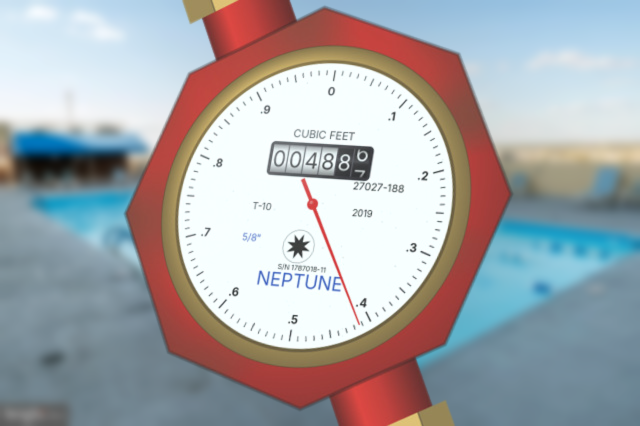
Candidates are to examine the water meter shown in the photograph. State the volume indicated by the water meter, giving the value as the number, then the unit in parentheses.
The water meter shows 4886.41 (ft³)
